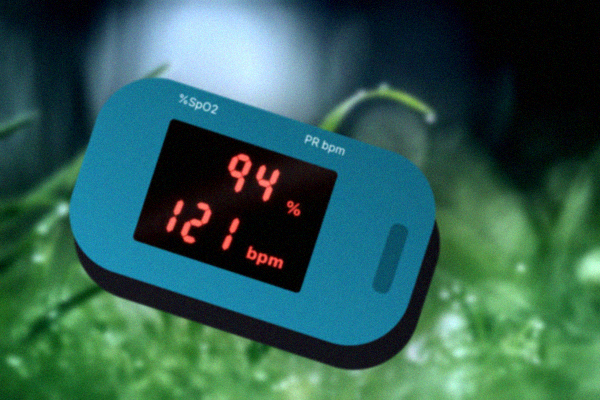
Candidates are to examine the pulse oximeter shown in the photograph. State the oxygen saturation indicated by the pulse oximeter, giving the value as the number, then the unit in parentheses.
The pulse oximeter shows 94 (%)
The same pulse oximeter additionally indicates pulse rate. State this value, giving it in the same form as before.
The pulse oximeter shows 121 (bpm)
